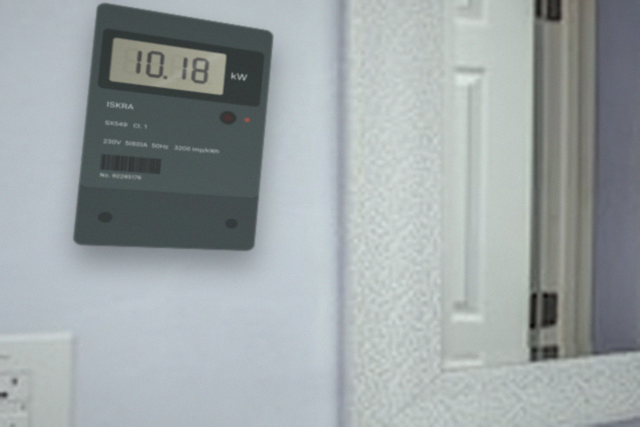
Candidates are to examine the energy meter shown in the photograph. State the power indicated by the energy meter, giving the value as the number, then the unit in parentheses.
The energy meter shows 10.18 (kW)
